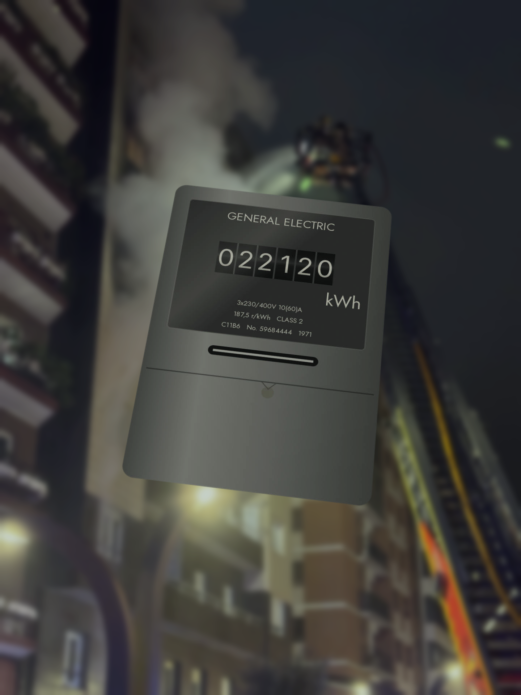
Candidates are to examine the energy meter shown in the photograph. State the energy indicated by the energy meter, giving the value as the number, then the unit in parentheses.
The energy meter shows 22120 (kWh)
